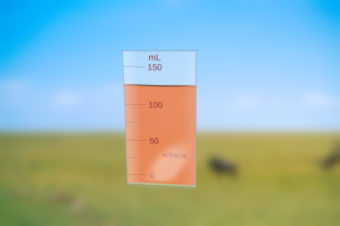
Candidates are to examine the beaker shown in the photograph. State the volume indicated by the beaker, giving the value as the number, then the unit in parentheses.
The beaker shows 125 (mL)
